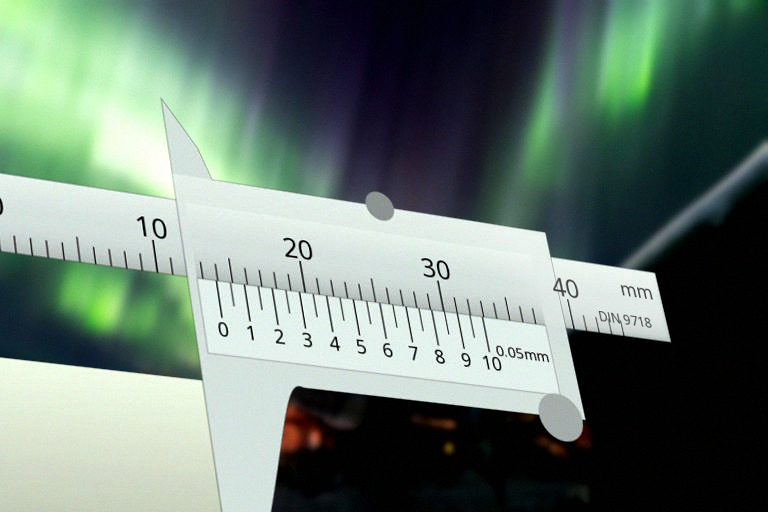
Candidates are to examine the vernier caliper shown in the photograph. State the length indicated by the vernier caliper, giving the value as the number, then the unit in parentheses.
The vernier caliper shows 13.9 (mm)
